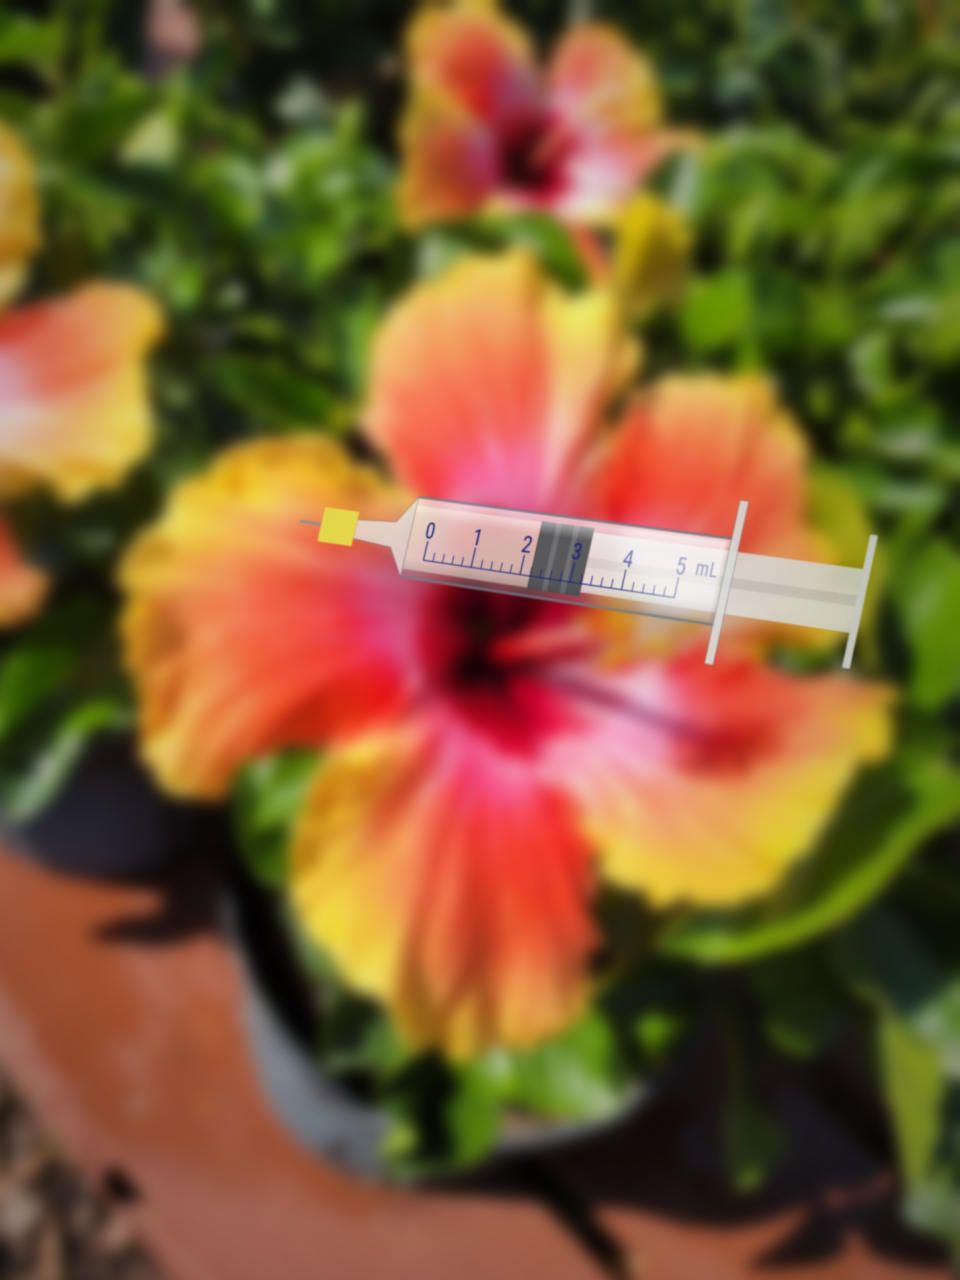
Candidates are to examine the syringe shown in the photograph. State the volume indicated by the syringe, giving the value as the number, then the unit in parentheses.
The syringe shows 2.2 (mL)
